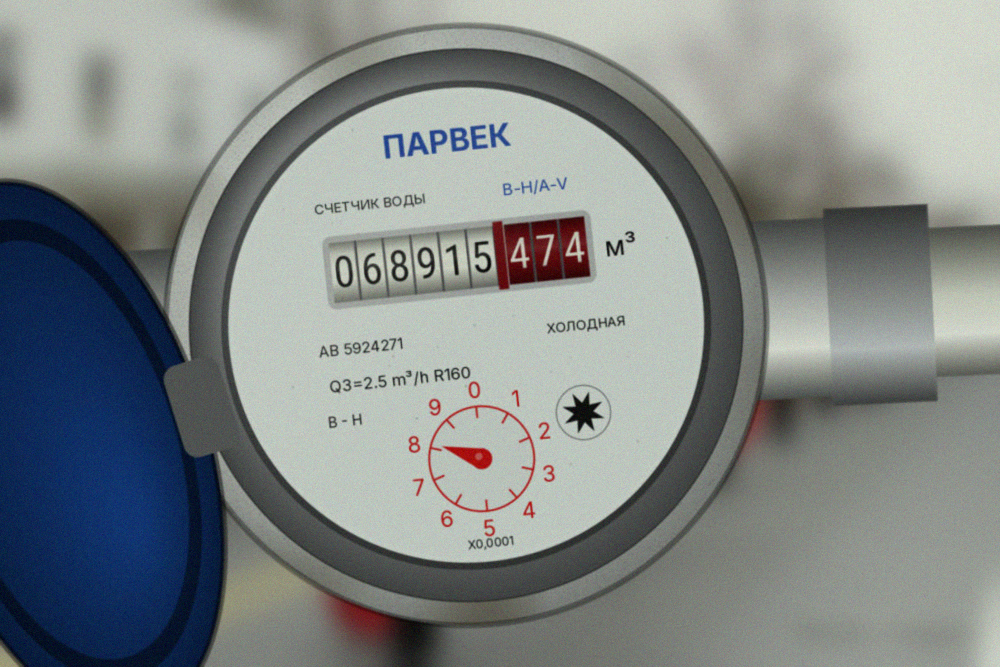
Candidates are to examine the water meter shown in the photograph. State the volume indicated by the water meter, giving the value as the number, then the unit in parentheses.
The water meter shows 68915.4748 (m³)
